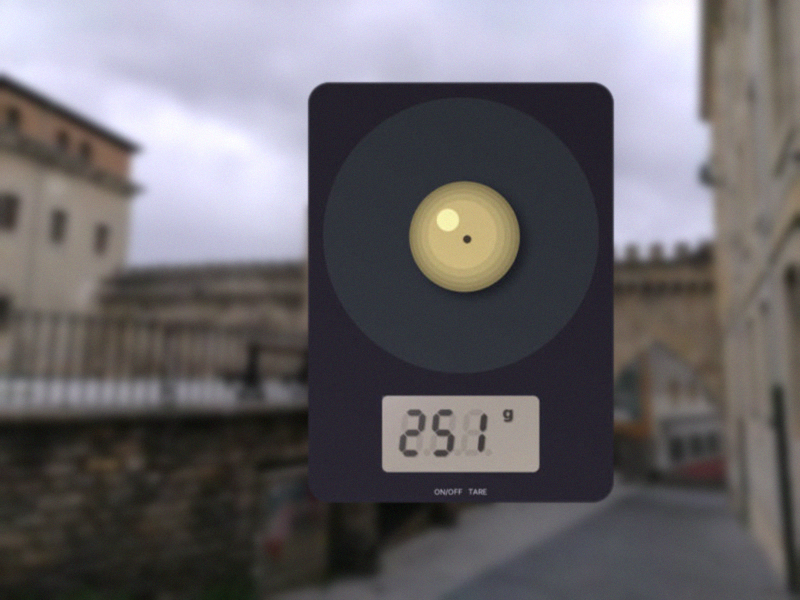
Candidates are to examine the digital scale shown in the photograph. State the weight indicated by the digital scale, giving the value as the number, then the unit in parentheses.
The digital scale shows 251 (g)
